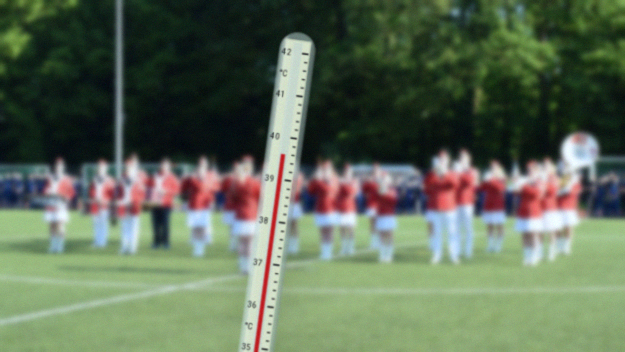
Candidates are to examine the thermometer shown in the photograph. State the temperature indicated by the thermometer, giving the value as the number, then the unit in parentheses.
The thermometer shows 39.6 (°C)
